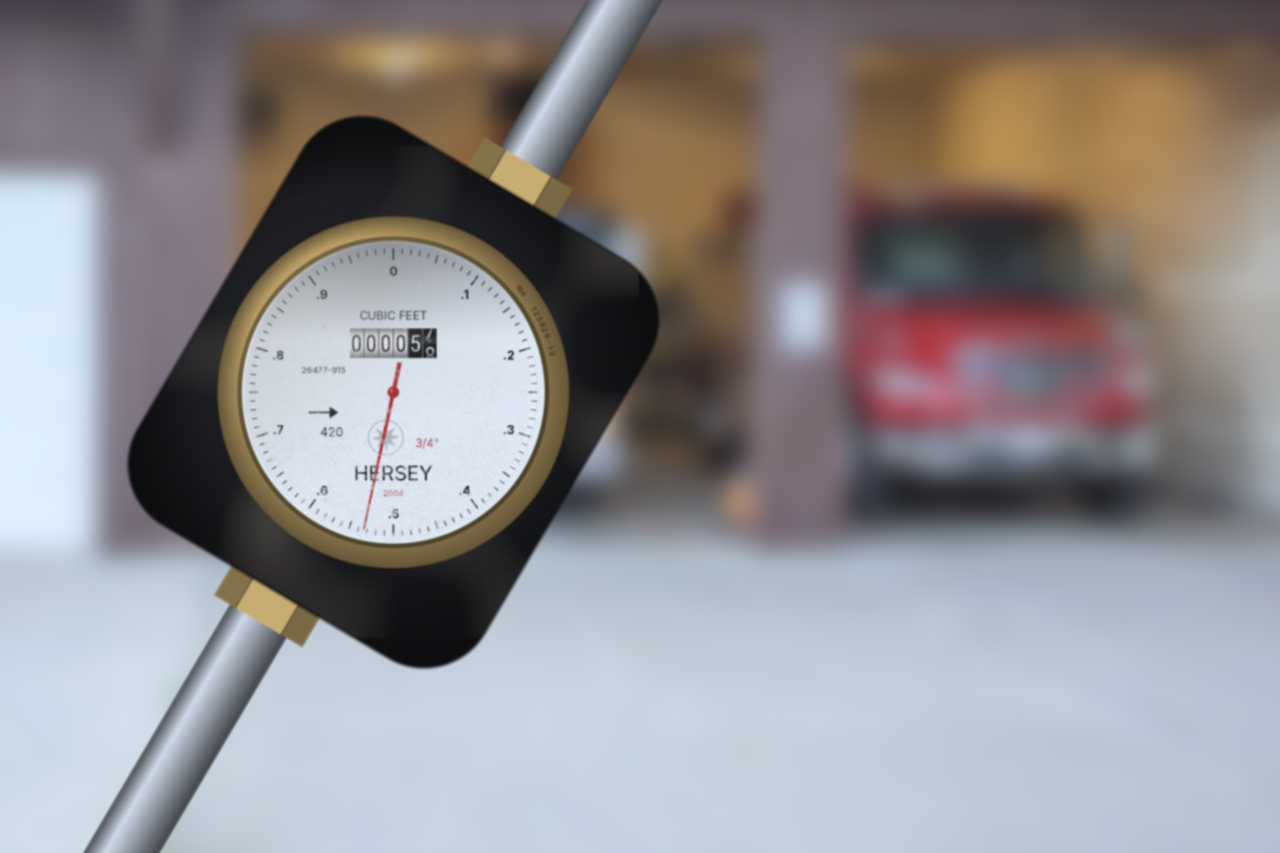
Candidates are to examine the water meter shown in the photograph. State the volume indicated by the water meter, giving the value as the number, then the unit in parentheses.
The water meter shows 57.53 (ft³)
